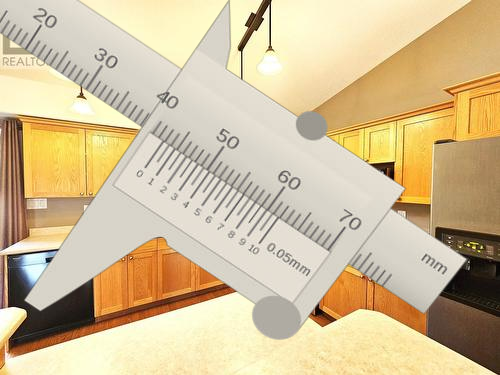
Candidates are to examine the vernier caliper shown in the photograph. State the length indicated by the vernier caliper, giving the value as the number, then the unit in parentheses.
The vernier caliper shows 42.8 (mm)
